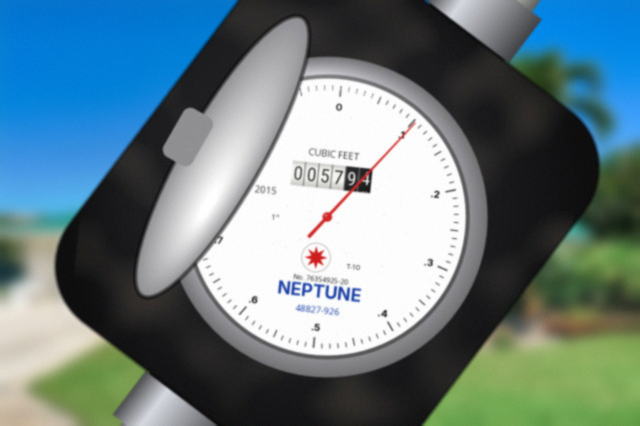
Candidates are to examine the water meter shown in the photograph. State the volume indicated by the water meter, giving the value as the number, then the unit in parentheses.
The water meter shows 5794.10 (ft³)
